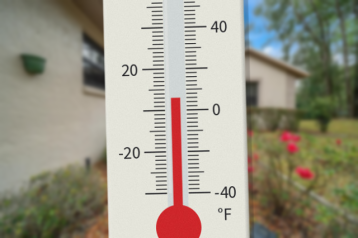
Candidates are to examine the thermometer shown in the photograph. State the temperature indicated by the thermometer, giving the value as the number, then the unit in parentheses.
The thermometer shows 6 (°F)
